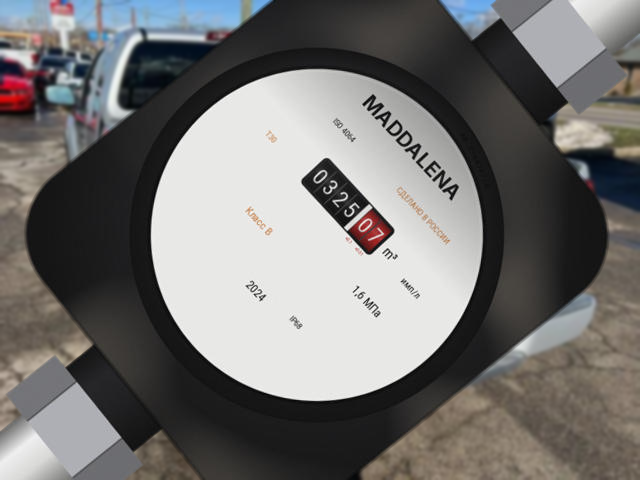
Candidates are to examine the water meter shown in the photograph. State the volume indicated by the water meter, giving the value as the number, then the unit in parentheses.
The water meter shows 325.07 (m³)
